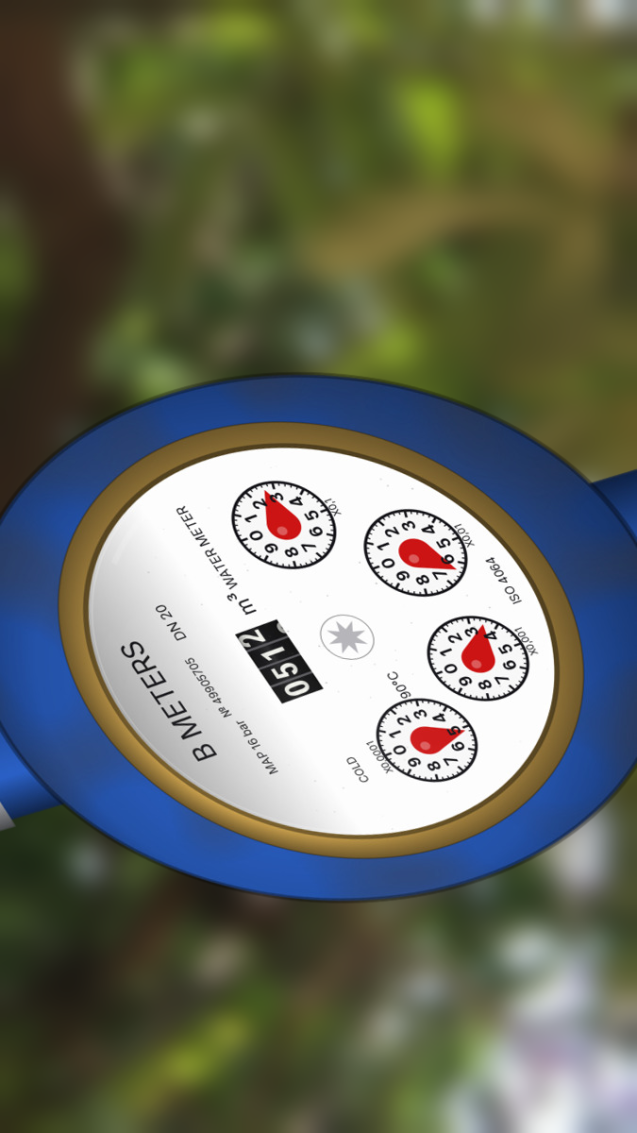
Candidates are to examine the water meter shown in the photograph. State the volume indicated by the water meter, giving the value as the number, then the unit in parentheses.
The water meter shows 512.2635 (m³)
